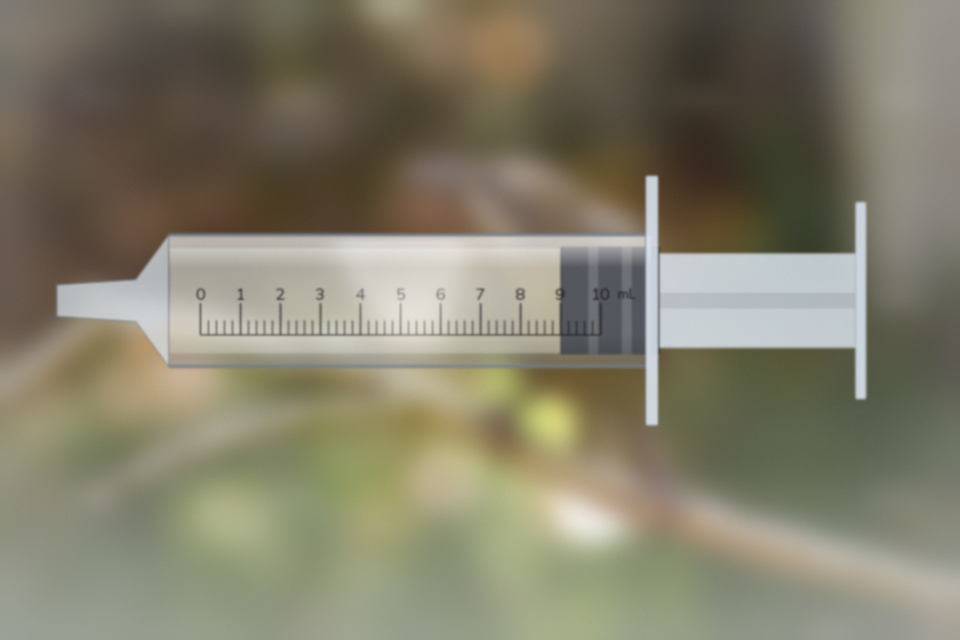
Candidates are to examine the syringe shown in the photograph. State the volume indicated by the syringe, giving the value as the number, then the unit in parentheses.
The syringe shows 9 (mL)
